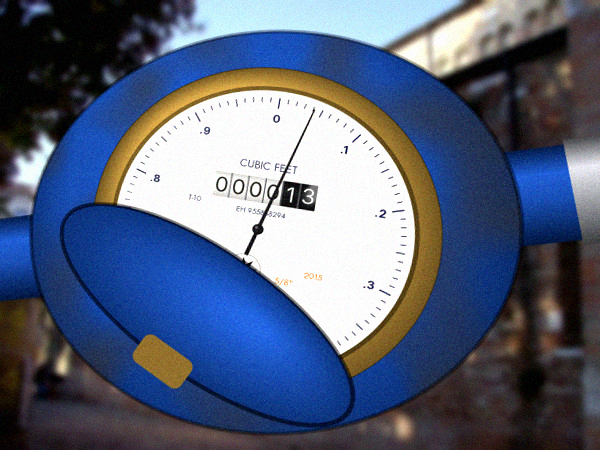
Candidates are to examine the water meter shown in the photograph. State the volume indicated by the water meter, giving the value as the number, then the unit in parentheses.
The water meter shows 13.04 (ft³)
